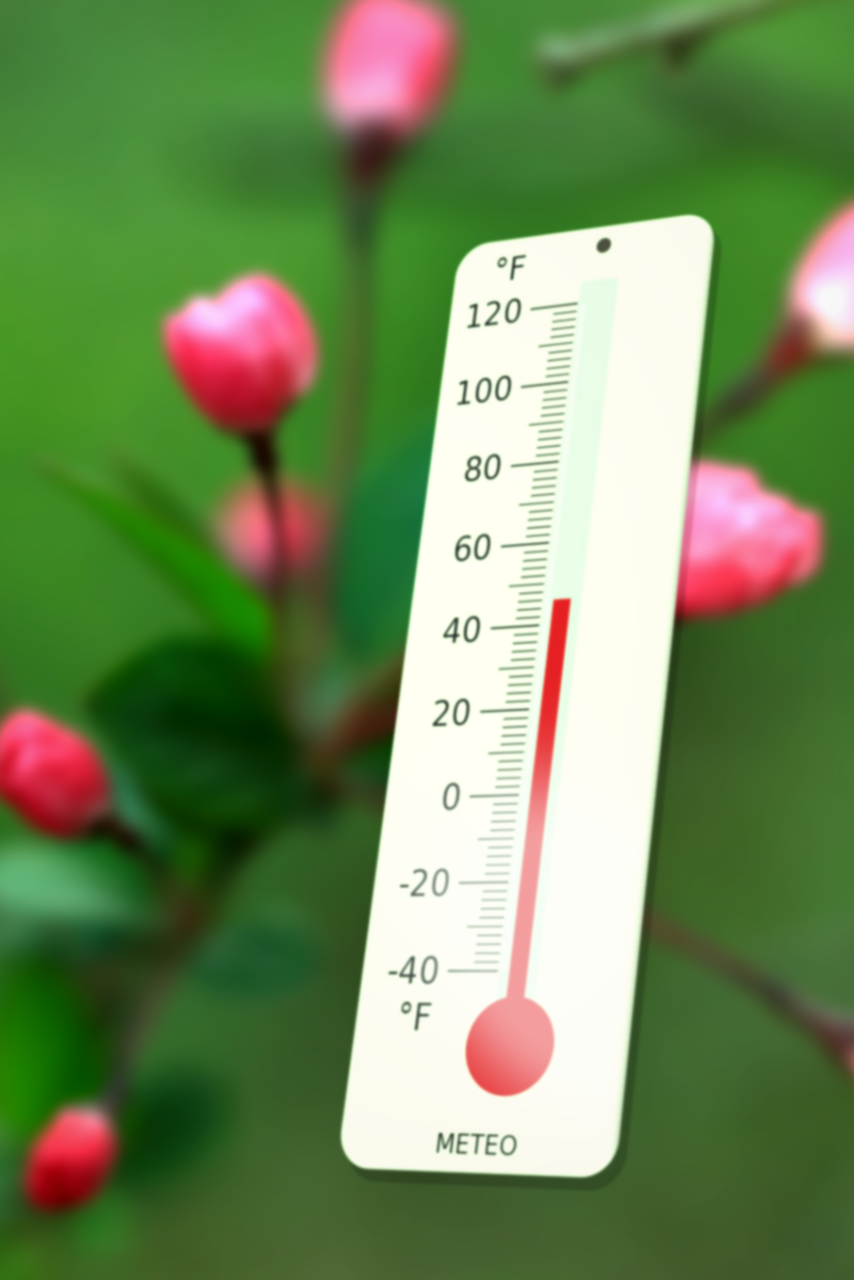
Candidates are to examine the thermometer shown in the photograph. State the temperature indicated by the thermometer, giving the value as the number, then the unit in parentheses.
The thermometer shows 46 (°F)
